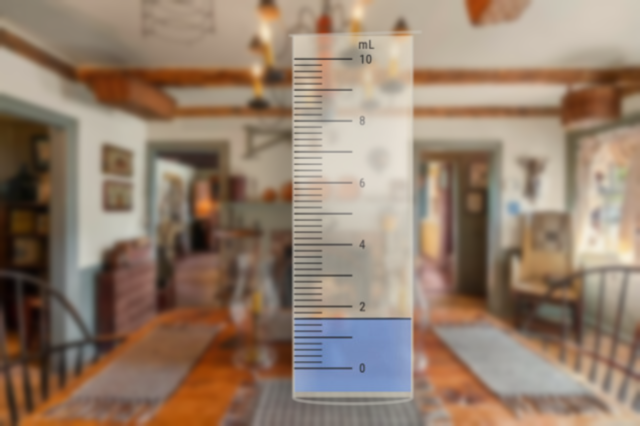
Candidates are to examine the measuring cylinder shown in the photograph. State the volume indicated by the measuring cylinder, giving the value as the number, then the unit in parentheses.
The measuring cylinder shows 1.6 (mL)
